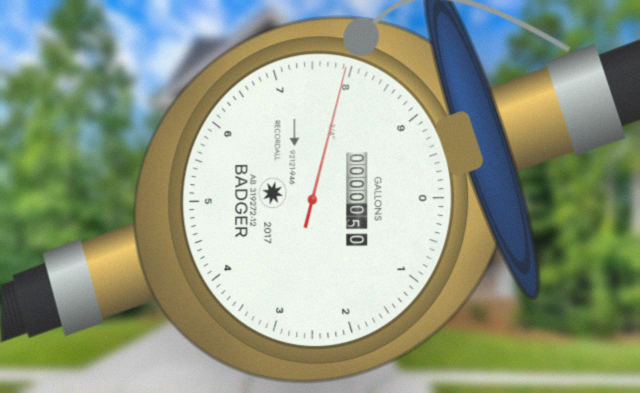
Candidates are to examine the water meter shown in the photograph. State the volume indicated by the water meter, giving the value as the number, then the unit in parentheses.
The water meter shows 47.9 (gal)
